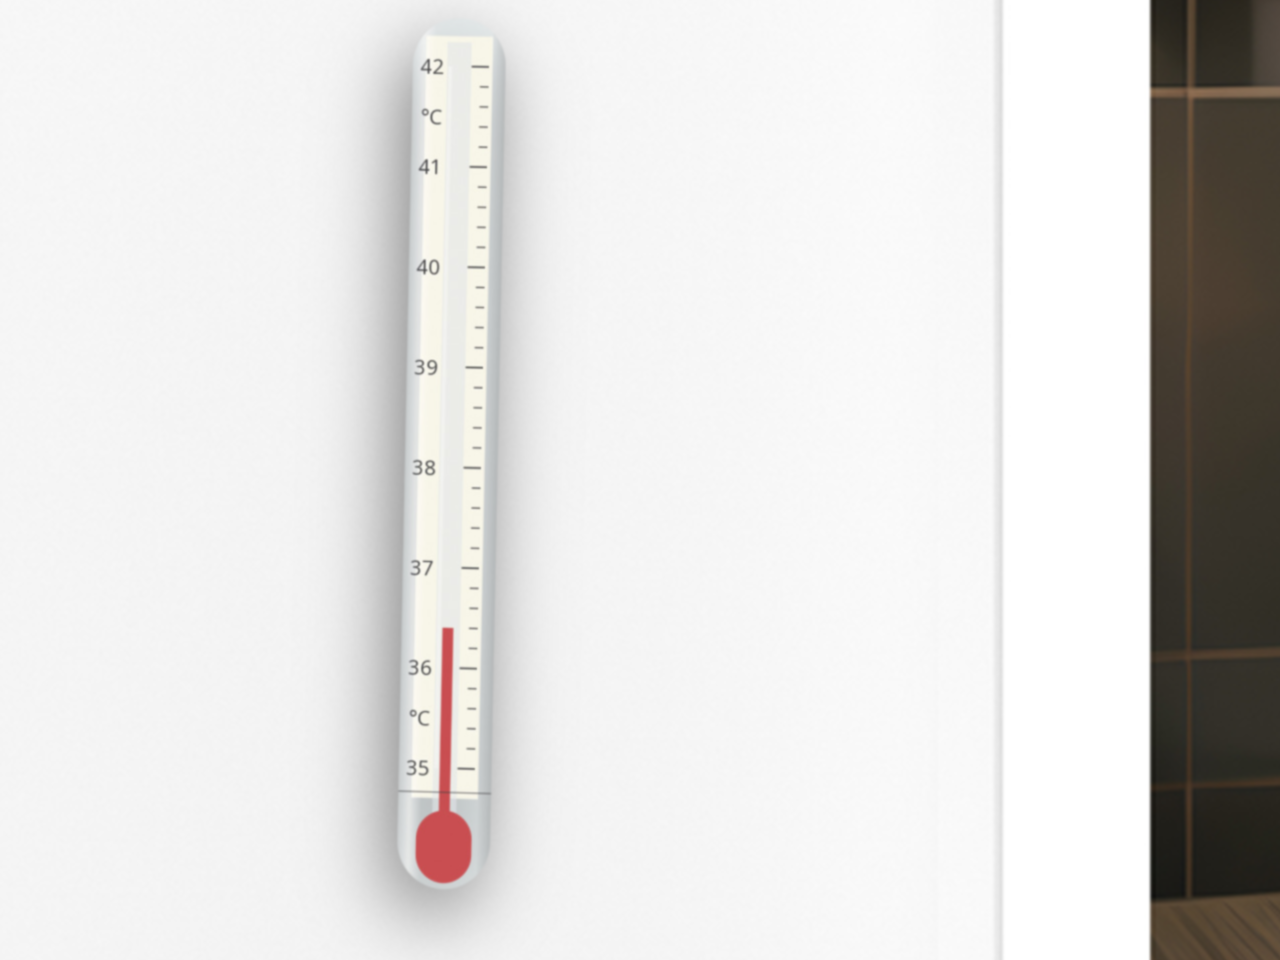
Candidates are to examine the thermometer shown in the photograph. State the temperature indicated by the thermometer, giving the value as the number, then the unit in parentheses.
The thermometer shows 36.4 (°C)
